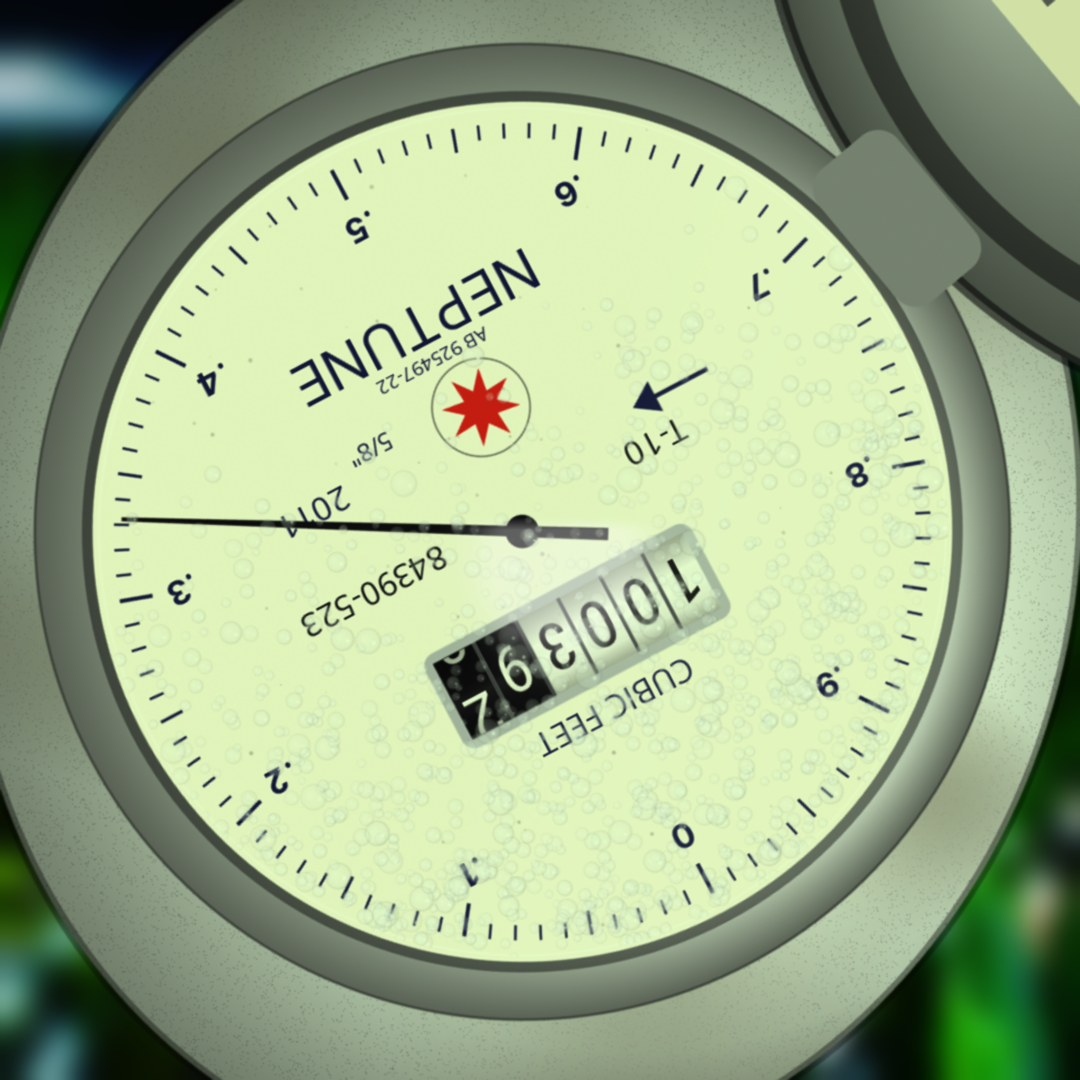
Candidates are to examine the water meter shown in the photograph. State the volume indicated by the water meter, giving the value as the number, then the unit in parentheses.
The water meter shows 100392.33 (ft³)
